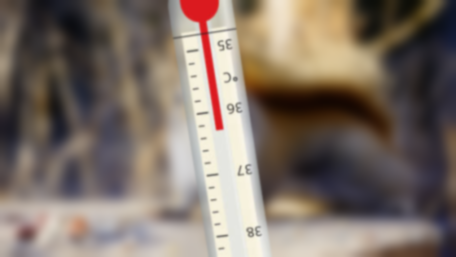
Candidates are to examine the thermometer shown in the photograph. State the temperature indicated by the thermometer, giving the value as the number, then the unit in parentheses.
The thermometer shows 36.3 (°C)
